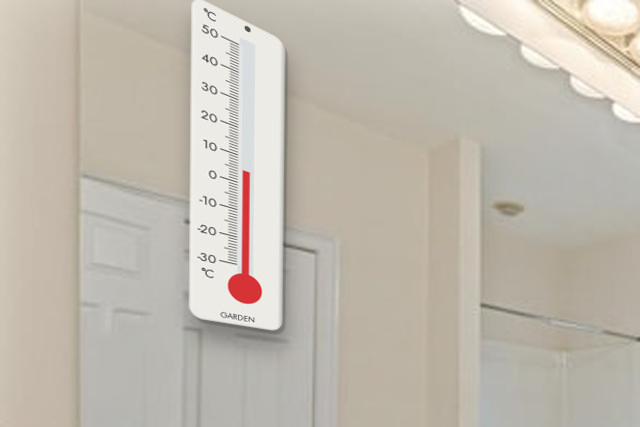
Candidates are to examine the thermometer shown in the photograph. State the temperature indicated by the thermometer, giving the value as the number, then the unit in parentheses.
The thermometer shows 5 (°C)
